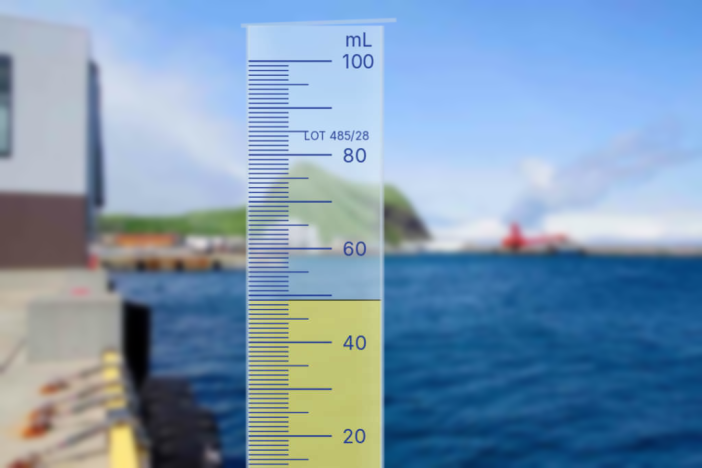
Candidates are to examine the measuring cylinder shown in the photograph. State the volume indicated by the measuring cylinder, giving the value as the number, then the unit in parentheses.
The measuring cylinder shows 49 (mL)
